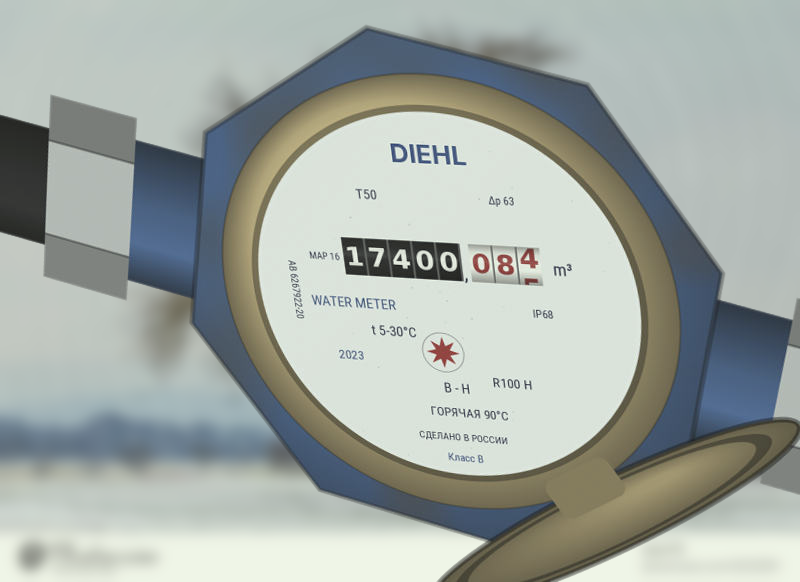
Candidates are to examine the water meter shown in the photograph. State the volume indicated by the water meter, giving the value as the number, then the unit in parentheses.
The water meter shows 17400.084 (m³)
